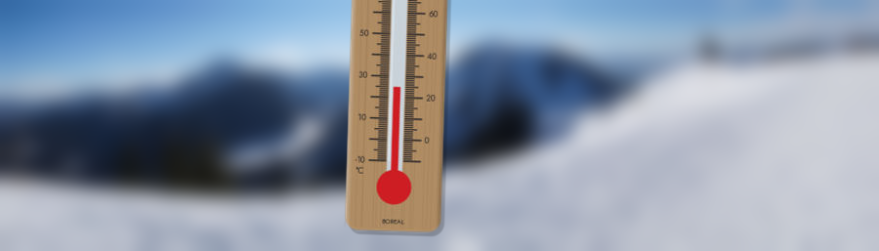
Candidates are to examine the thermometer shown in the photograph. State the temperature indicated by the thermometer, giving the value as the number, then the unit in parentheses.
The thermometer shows 25 (°C)
